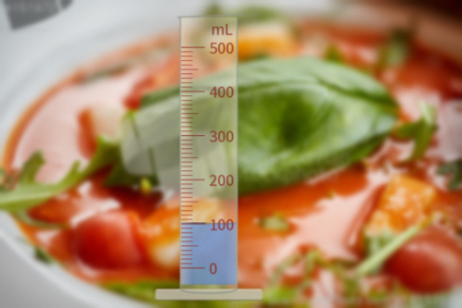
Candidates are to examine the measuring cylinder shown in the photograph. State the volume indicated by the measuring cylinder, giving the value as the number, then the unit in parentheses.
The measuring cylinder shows 100 (mL)
